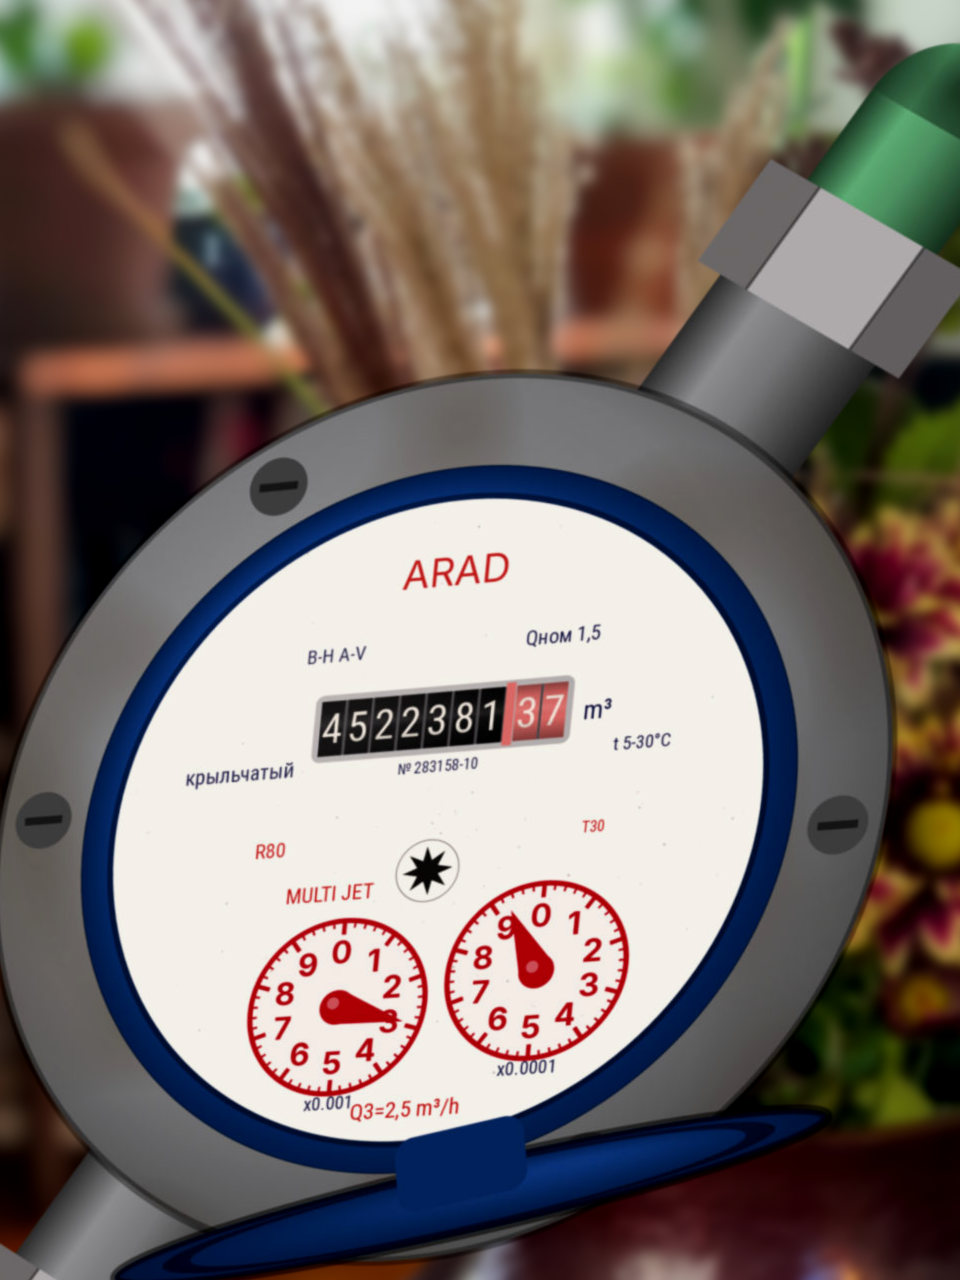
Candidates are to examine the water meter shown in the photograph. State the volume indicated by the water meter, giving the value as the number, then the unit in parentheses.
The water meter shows 4522381.3729 (m³)
